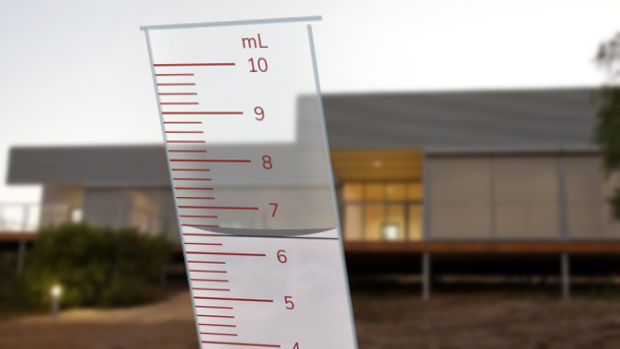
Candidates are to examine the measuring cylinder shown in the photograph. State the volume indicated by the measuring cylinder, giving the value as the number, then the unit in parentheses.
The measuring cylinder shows 6.4 (mL)
